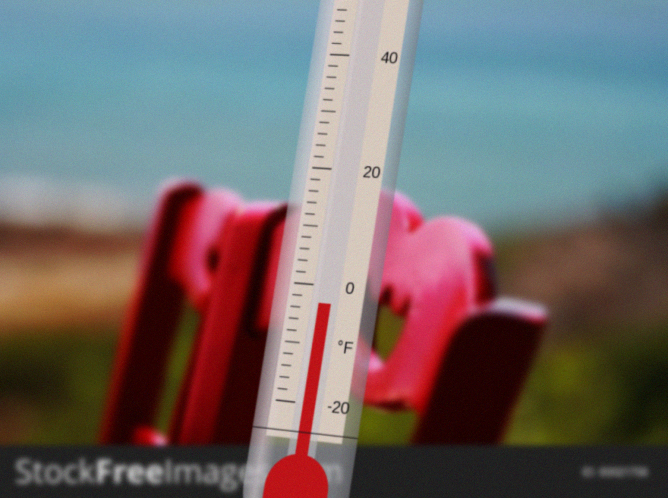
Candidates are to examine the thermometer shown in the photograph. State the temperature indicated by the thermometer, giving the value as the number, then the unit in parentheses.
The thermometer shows -3 (°F)
